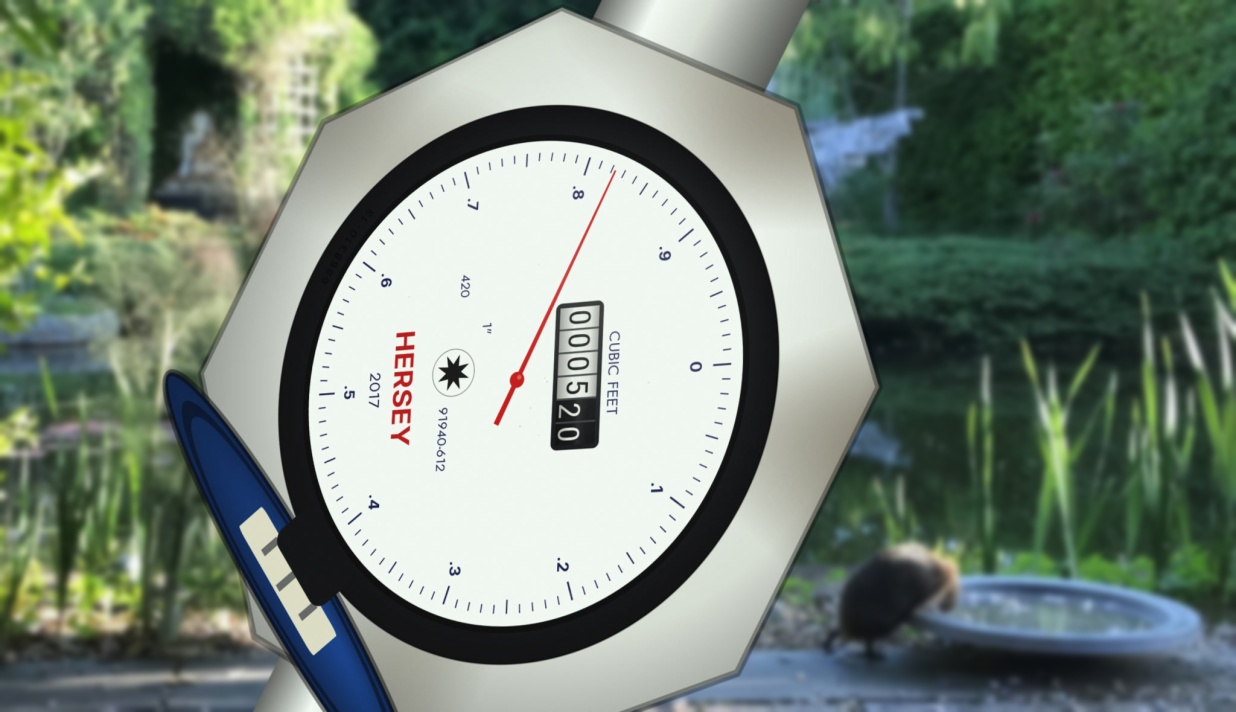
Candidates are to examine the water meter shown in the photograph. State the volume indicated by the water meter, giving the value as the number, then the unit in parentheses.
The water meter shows 519.82 (ft³)
